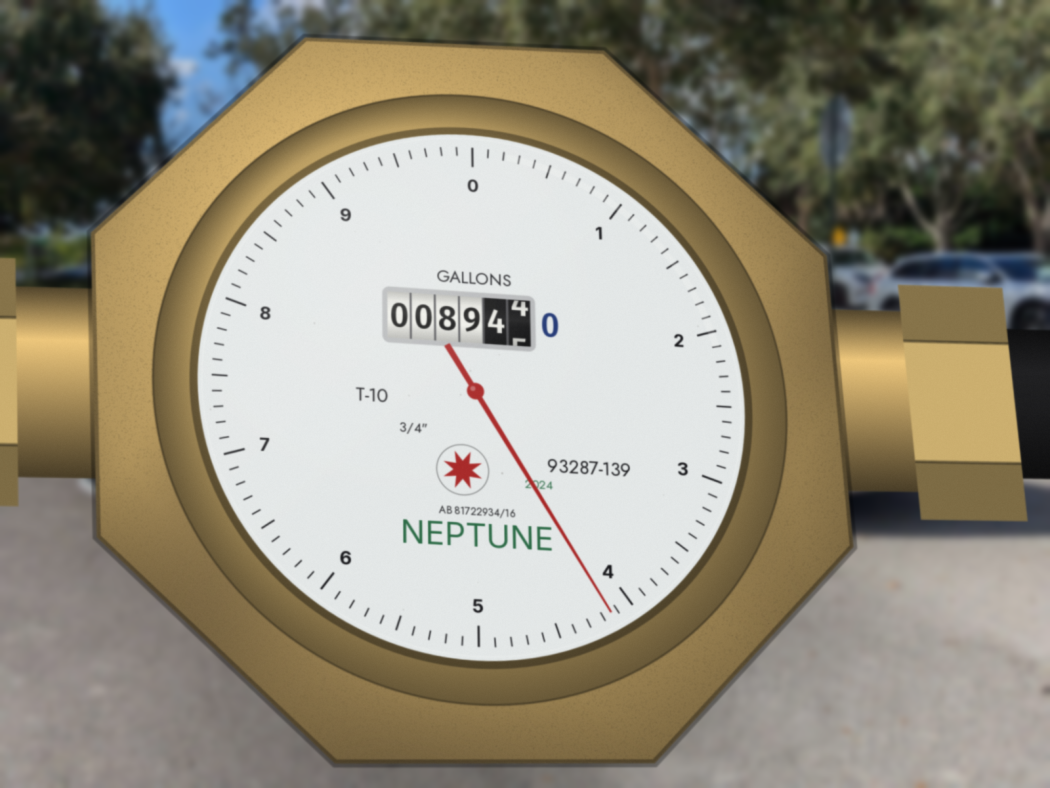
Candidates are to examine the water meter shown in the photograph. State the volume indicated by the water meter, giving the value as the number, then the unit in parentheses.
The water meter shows 89444.1 (gal)
